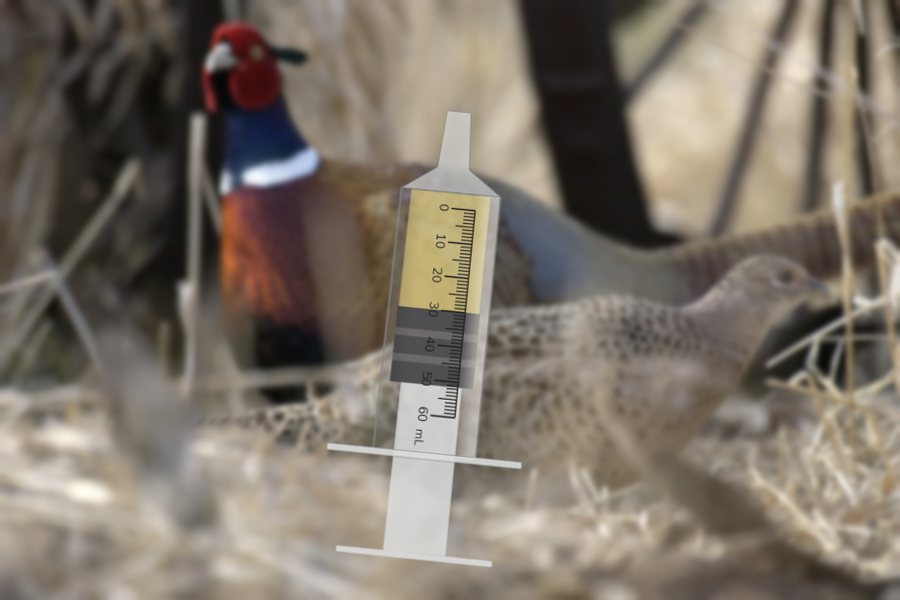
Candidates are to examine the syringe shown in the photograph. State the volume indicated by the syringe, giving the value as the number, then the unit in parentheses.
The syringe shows 30 (mL)
